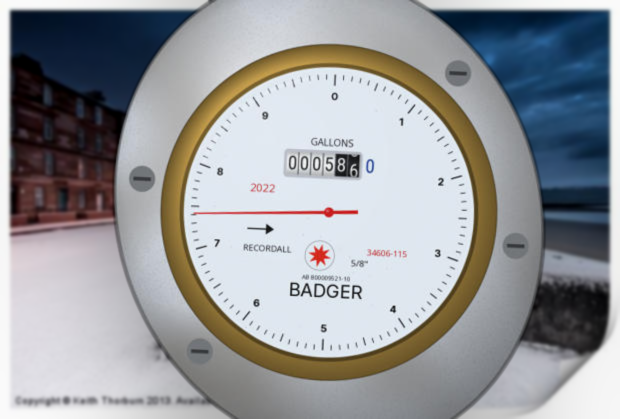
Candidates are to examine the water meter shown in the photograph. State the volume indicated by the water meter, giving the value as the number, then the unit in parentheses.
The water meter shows 5857.4 (gal)
